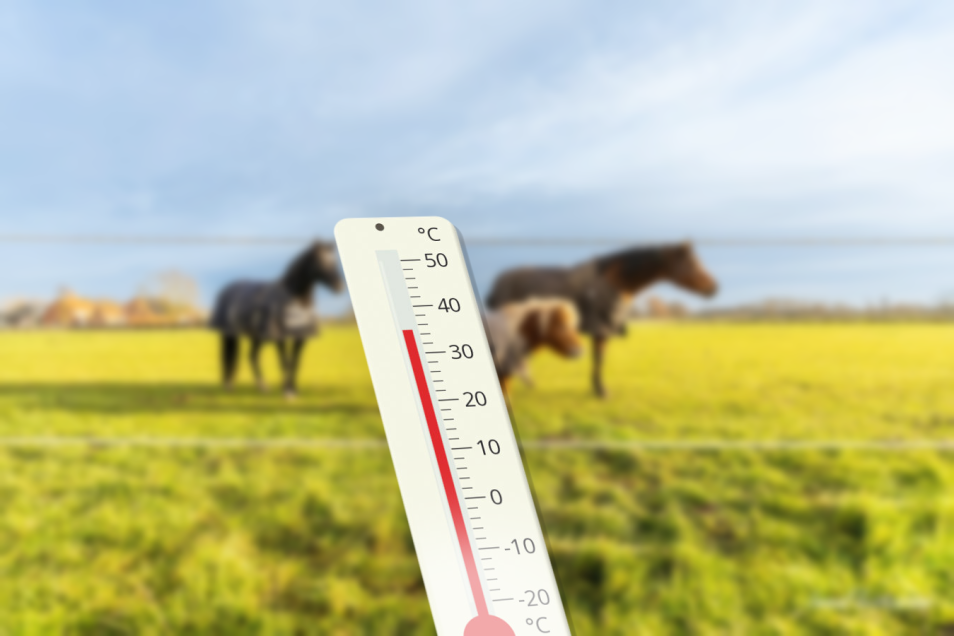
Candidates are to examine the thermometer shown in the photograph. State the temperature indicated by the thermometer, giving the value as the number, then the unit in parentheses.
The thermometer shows 35 (°C)
